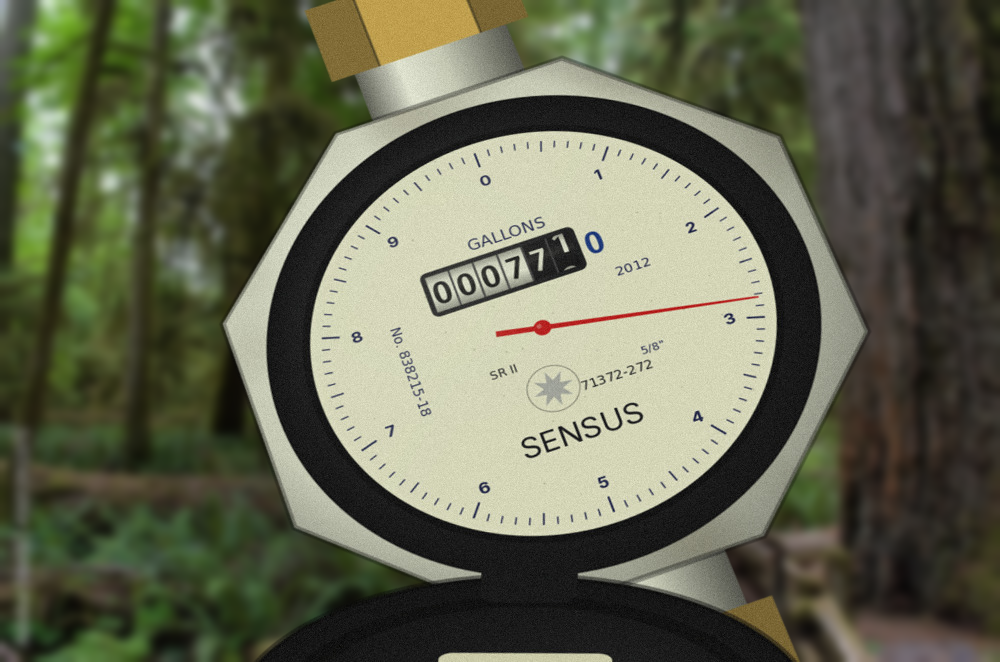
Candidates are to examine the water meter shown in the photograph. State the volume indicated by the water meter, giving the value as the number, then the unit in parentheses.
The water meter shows 7712.8 (gal)
